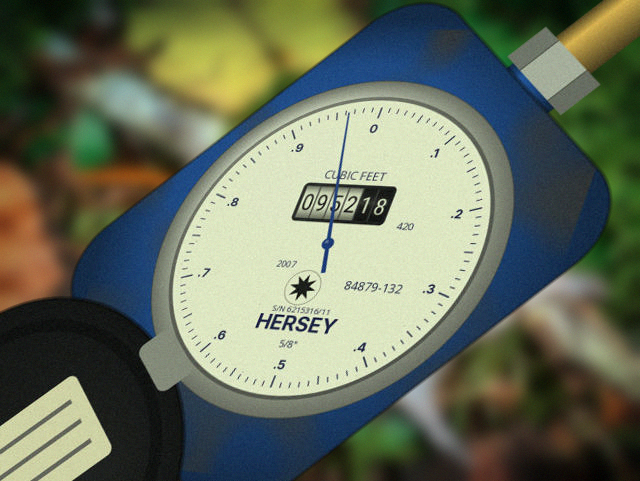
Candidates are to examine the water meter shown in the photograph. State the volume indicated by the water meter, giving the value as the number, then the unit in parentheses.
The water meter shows 95217.96 (ft³)
